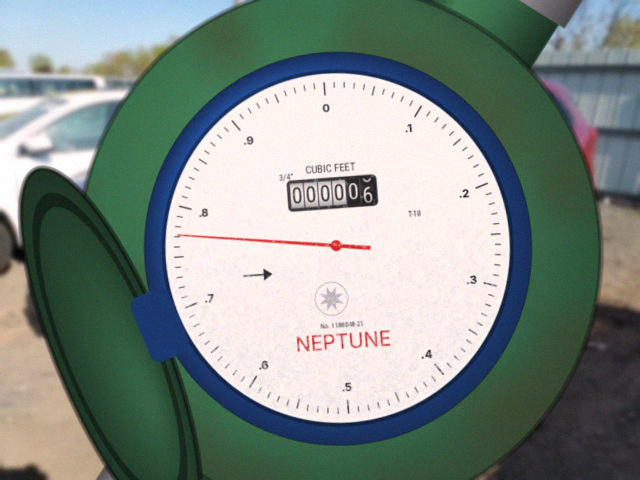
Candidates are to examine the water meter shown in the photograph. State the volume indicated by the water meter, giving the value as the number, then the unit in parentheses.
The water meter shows 5.77 (ft³)
